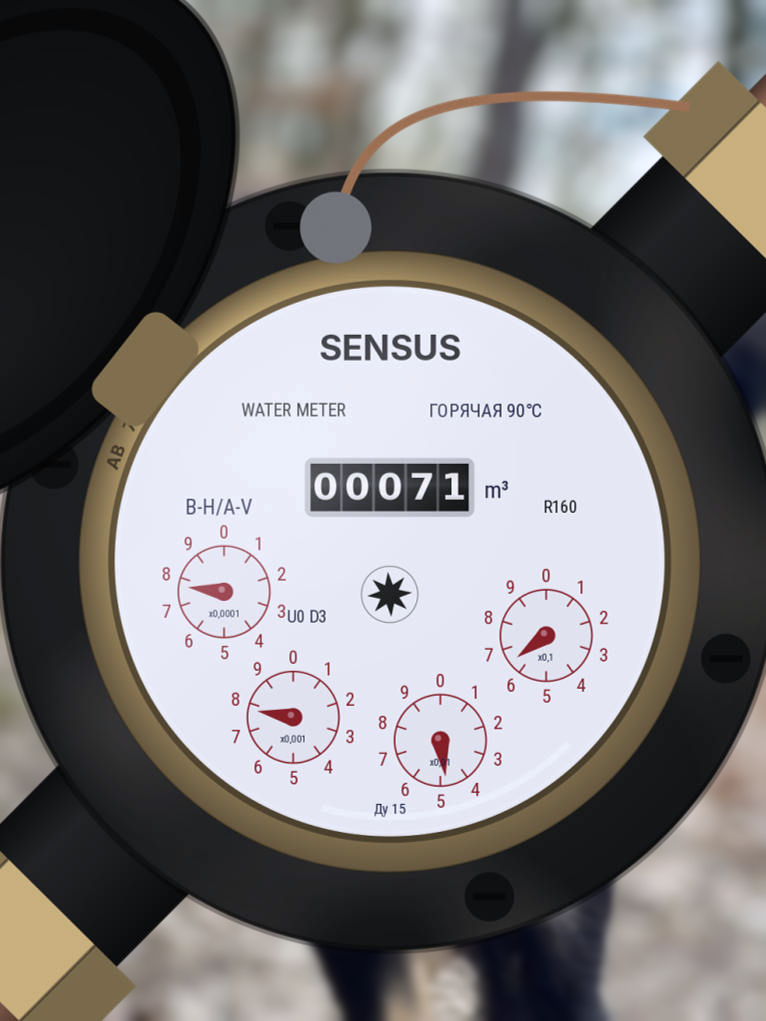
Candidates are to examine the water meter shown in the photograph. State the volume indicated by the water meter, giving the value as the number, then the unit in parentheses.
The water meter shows 71.6477 (m³)
